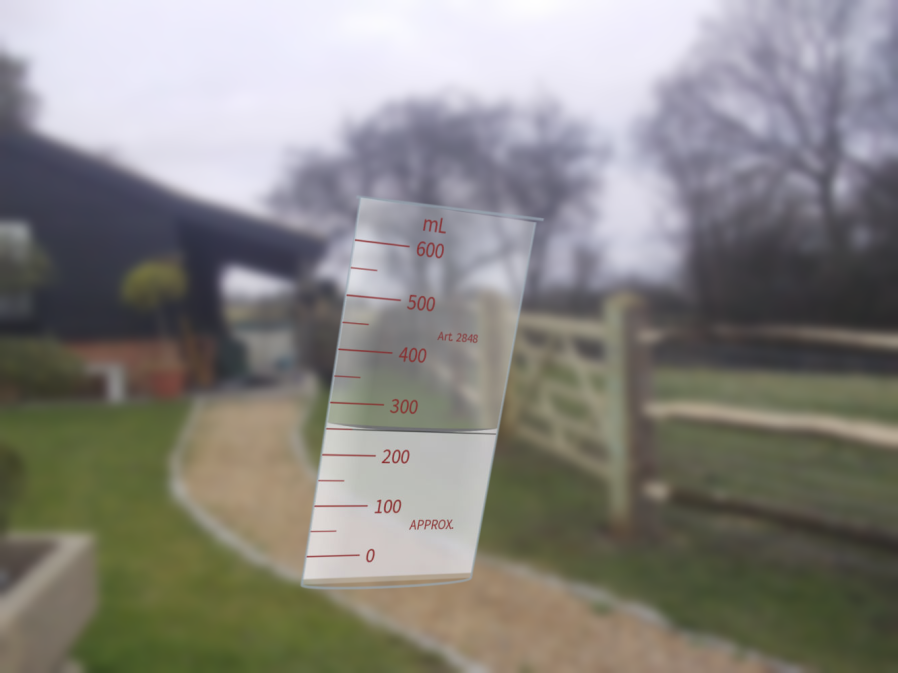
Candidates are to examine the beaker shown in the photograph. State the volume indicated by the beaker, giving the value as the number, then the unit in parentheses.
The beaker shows 250 (mL)
